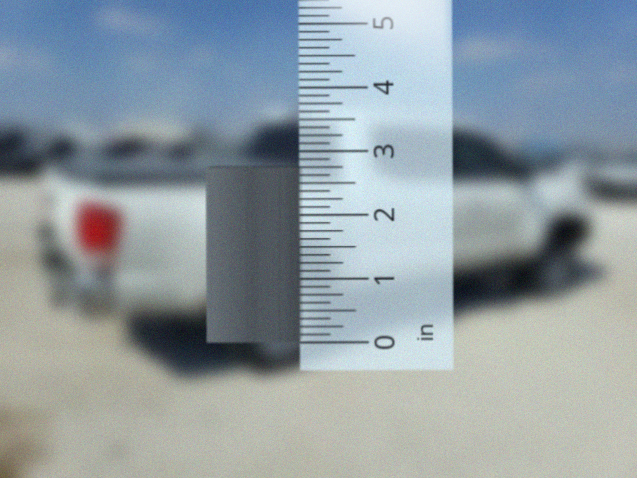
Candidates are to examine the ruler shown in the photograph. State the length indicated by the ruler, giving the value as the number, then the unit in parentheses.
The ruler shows 2.75 (in)
